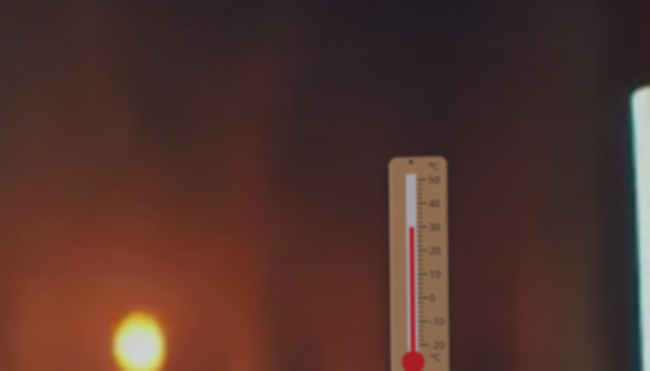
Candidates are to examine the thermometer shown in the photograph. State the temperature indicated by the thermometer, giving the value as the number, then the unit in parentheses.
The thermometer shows 30 (°C)
